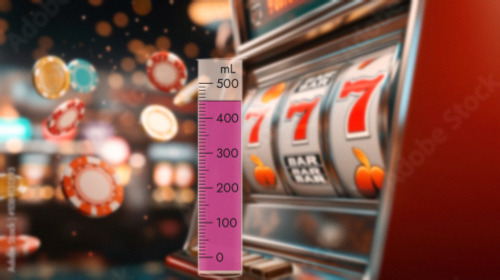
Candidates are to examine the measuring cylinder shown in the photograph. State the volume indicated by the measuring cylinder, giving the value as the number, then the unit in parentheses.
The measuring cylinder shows 450 (mL)
